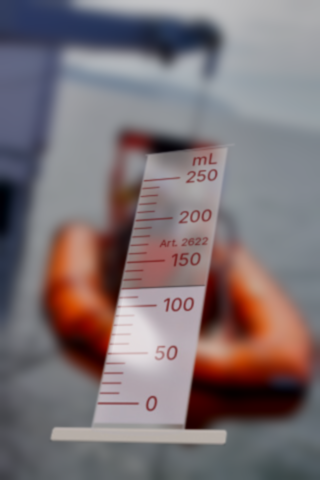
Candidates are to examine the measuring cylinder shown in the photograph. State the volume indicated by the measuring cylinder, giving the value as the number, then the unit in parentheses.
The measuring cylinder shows 120 (mL)
